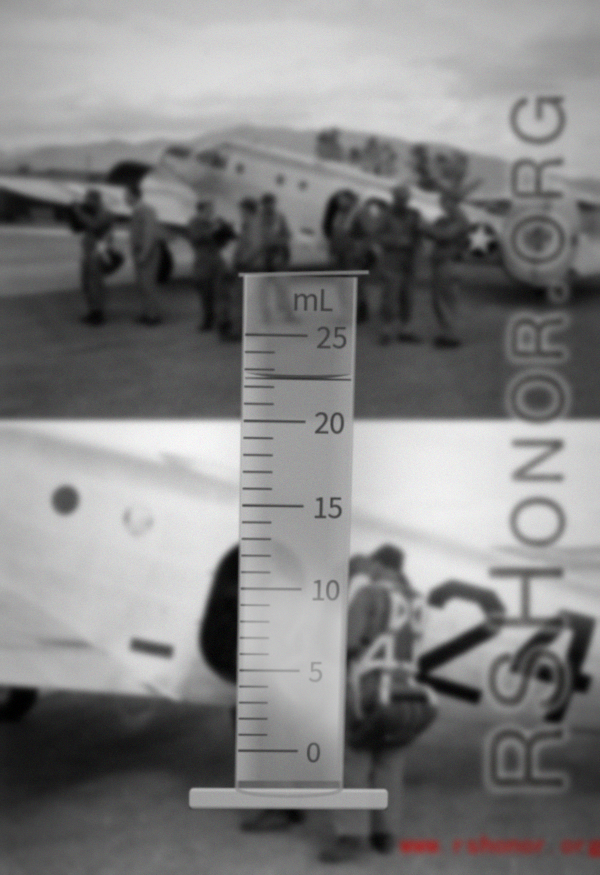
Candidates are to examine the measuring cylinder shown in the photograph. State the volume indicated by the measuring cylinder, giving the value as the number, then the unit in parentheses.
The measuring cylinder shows 22.5 (mL)
